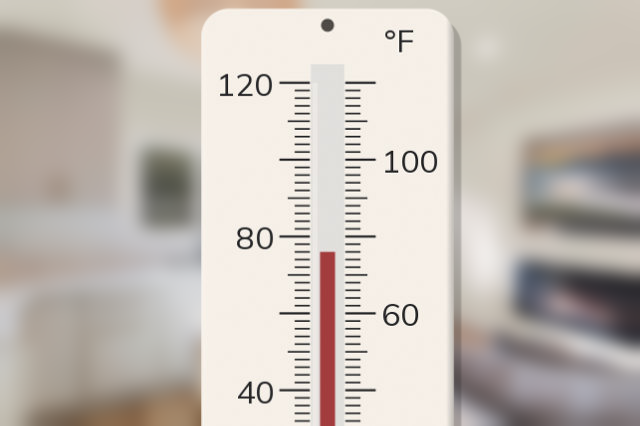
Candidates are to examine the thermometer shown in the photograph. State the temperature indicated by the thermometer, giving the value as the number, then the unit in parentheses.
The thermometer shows 76 (°F)
